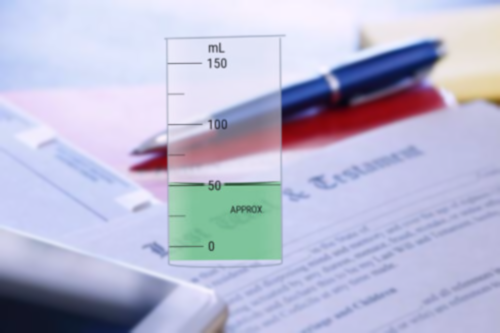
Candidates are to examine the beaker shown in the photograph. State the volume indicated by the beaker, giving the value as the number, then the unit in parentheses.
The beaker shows 50 (mL)
